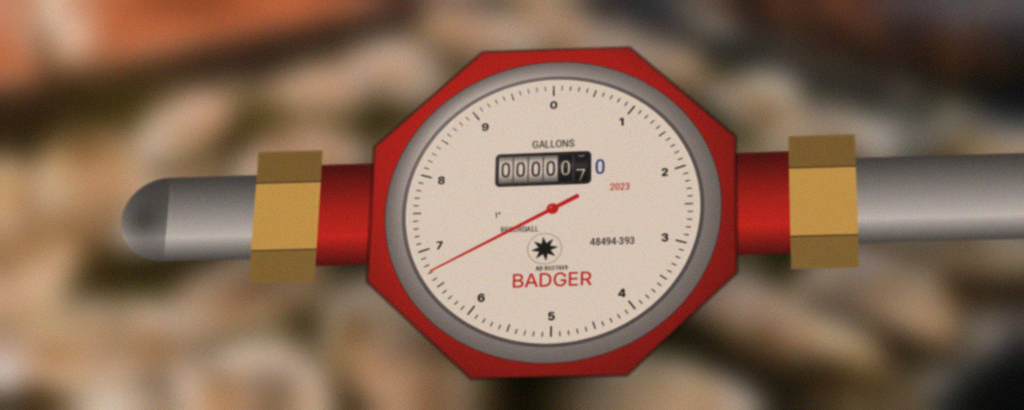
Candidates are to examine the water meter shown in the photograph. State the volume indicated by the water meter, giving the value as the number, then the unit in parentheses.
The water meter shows 66.7 (gal)
